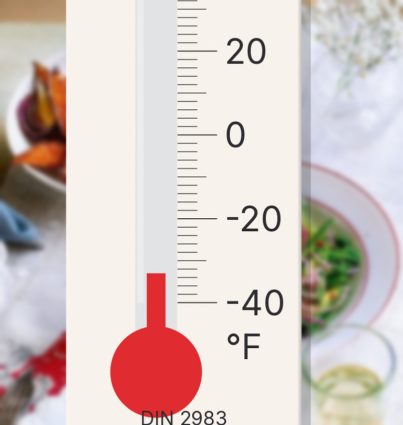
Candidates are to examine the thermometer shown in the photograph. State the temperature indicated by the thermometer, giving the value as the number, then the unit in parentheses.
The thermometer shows -33 (°F)
